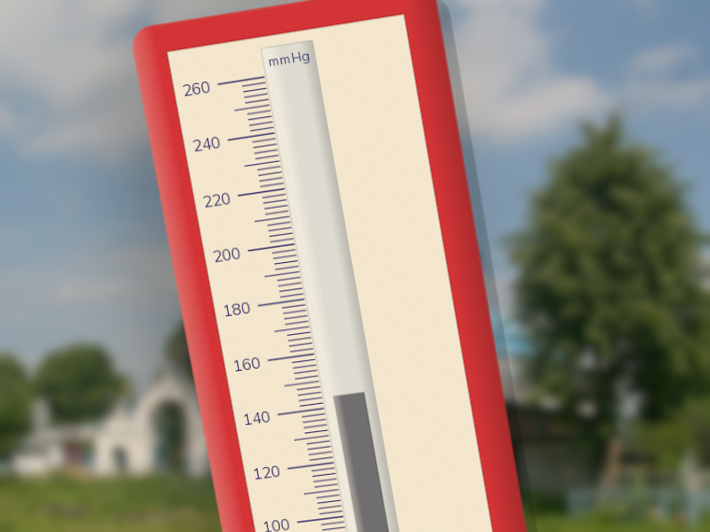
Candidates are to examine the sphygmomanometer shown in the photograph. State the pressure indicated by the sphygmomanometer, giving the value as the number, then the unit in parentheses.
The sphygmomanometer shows 144 (mmHg)
